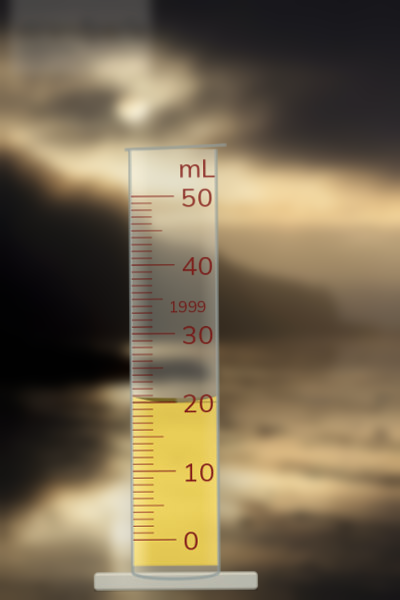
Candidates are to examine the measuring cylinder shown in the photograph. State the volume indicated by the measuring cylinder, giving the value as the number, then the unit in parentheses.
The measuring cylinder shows 20 (mL)
